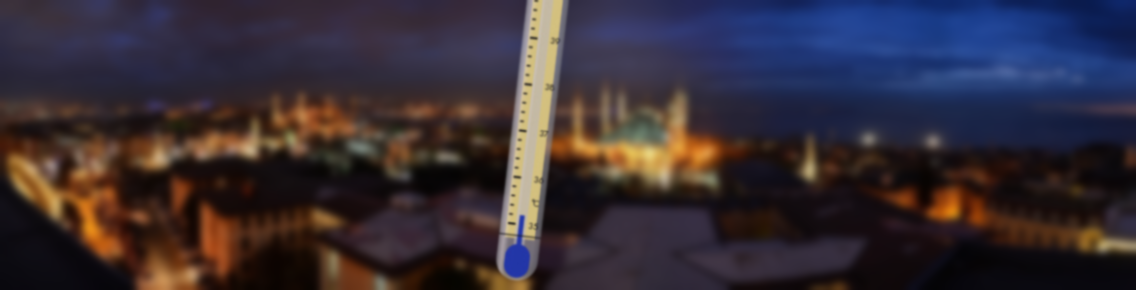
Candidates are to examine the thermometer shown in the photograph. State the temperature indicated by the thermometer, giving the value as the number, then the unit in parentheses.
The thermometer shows 35.2 (°C)
